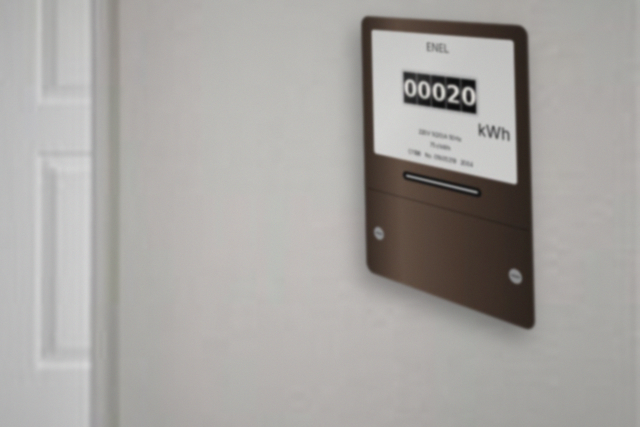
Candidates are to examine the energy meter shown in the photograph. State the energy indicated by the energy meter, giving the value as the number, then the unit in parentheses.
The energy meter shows 20 (kWh)
